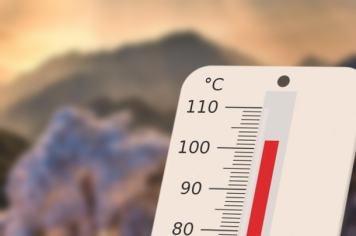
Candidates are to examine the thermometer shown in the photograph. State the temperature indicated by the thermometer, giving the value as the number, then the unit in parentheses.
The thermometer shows 102 (°C)
